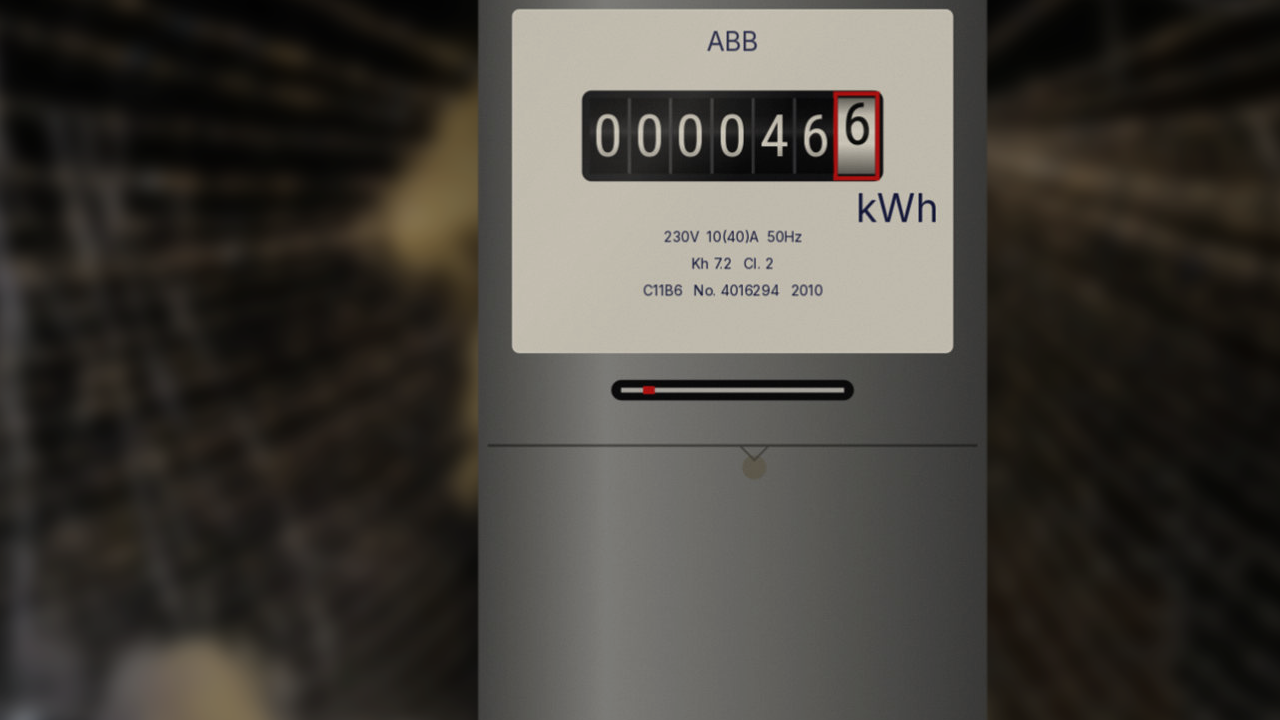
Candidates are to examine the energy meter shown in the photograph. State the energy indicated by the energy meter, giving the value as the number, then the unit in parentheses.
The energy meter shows 46.6 (kWh)
